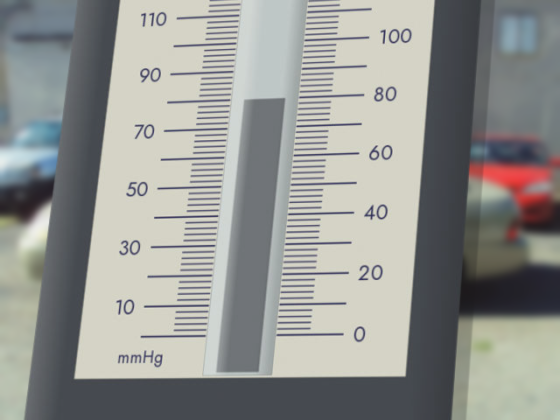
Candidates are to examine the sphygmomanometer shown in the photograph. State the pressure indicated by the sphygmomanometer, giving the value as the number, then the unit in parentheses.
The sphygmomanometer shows 80 (mmHg)
